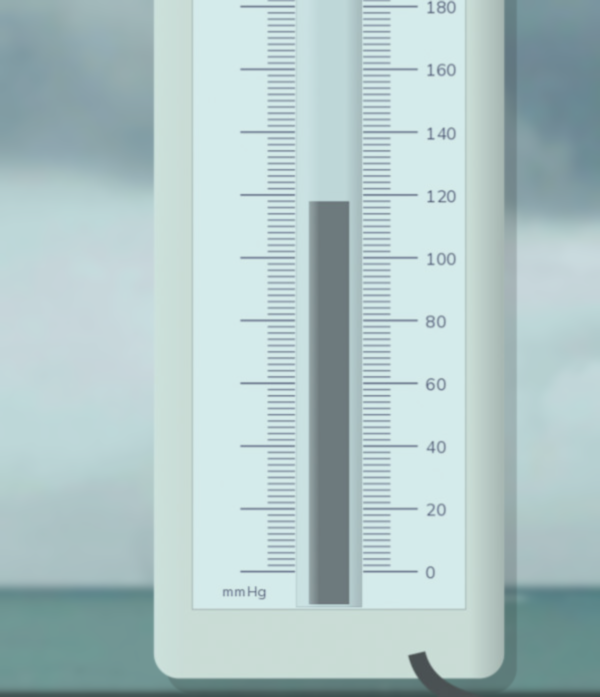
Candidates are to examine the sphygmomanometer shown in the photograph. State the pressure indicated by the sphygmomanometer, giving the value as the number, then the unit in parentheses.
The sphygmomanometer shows 118 (mmHg)
